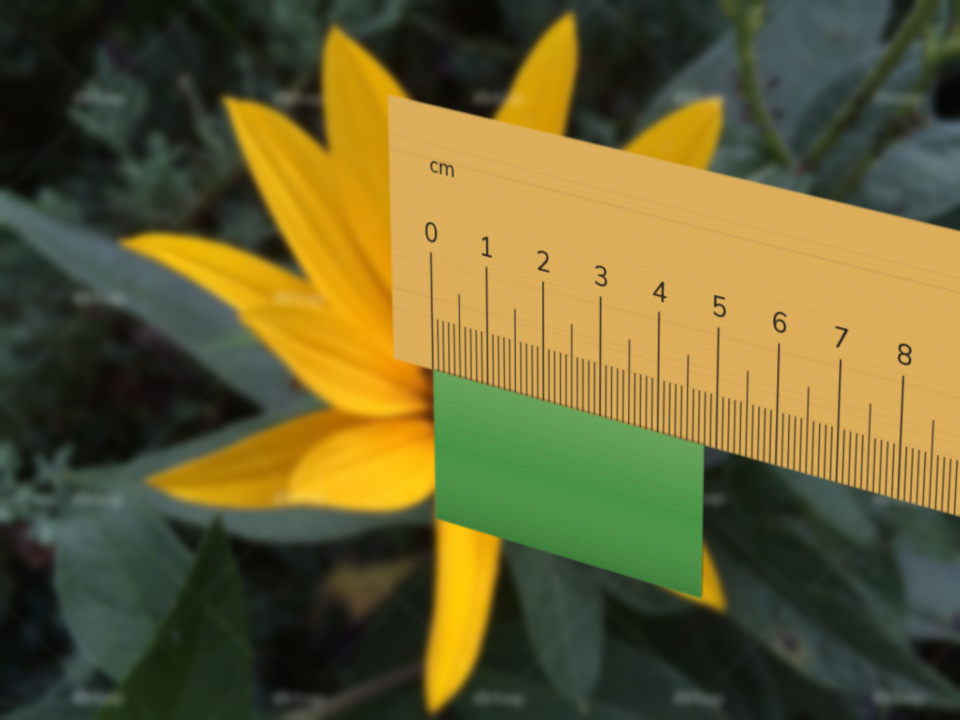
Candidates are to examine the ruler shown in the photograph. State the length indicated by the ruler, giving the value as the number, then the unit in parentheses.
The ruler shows 4.8 (cm)
